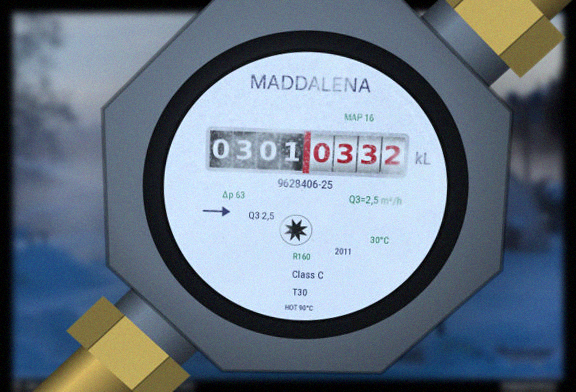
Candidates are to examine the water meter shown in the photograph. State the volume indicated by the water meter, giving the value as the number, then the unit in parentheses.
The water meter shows 301.0332 (kL)
